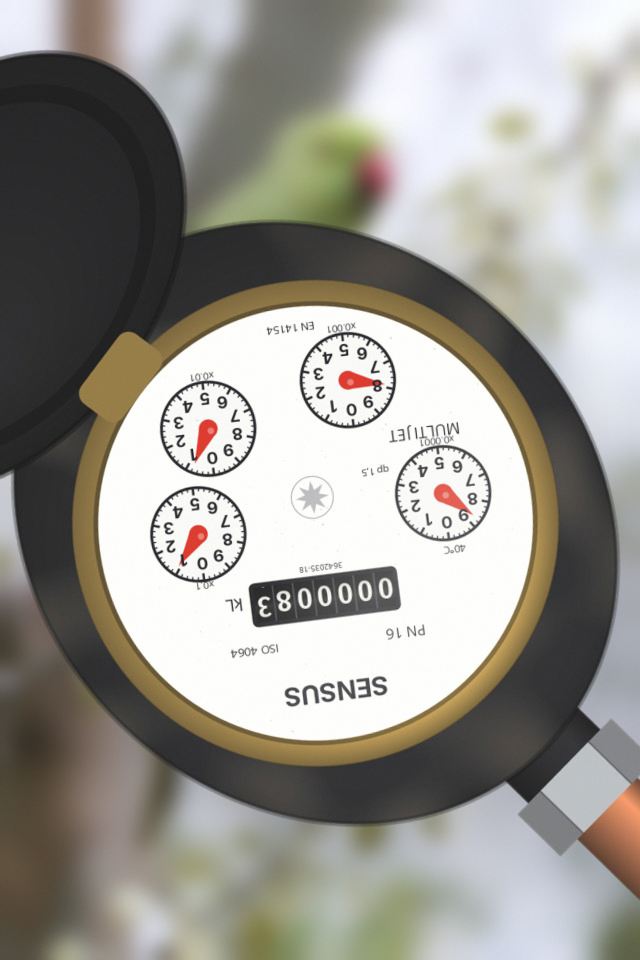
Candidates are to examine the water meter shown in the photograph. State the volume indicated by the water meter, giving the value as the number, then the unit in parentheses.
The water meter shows 83.1078 (kL)
